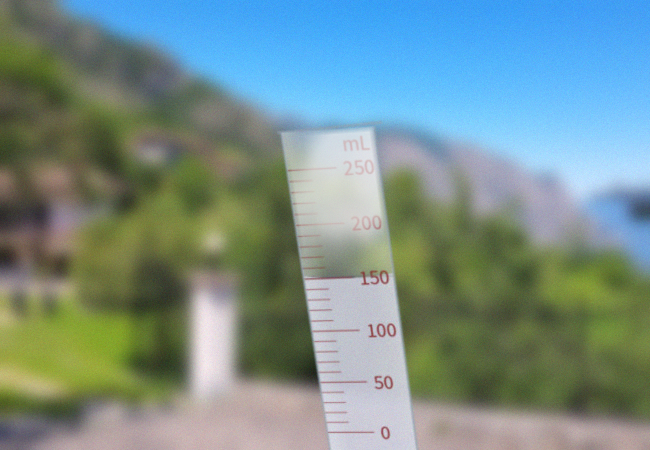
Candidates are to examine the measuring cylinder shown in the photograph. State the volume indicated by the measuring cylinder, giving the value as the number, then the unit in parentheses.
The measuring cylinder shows 150 (mL)
